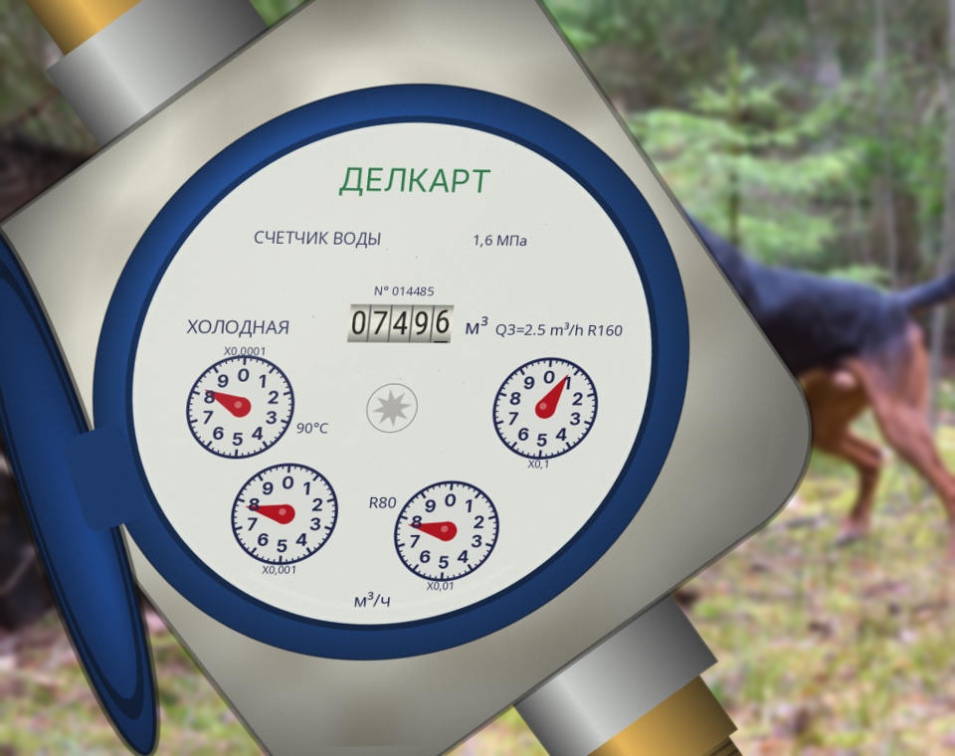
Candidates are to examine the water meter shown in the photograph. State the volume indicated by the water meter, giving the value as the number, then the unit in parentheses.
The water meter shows 7496.0778 (m³)
